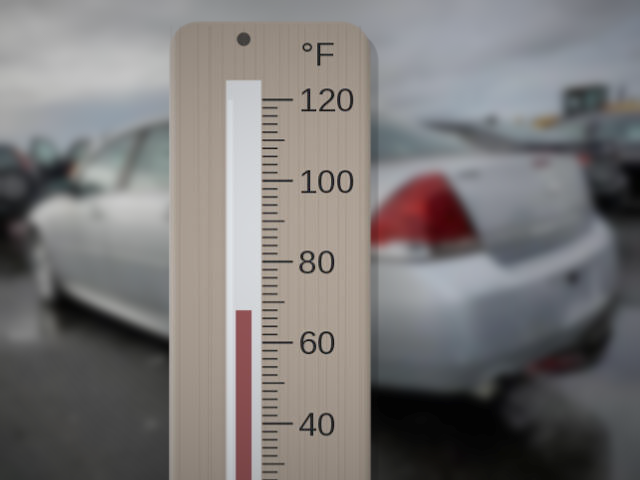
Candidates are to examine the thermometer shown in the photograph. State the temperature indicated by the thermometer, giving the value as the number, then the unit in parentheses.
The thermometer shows 68 (°F)
